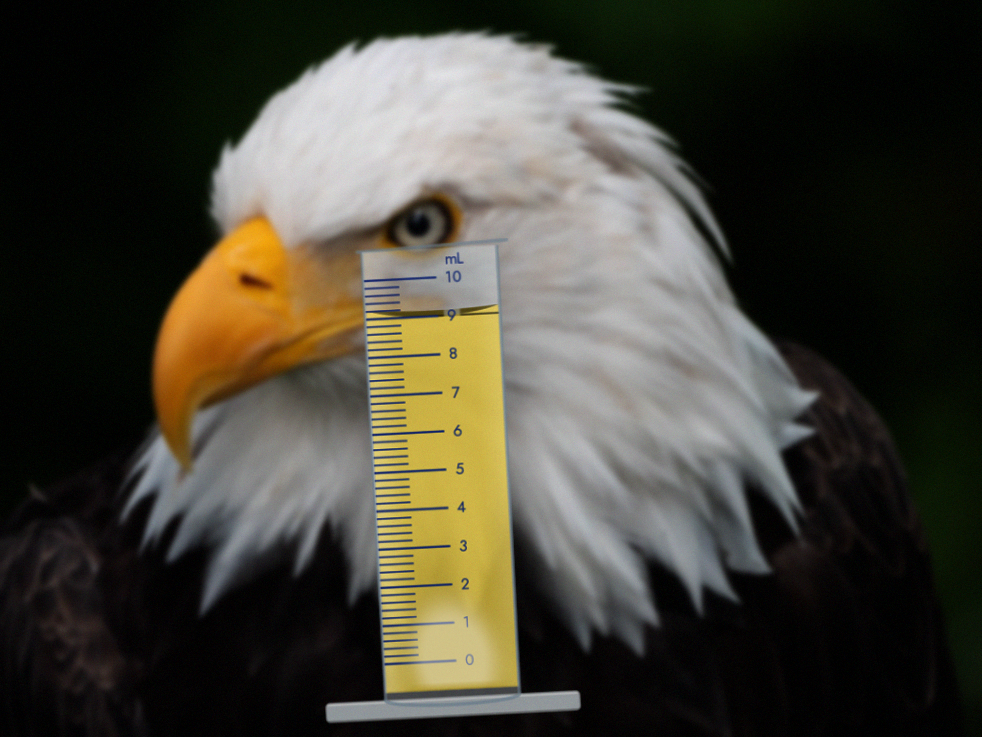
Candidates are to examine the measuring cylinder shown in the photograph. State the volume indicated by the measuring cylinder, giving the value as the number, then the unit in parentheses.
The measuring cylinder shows 9 (mL)
